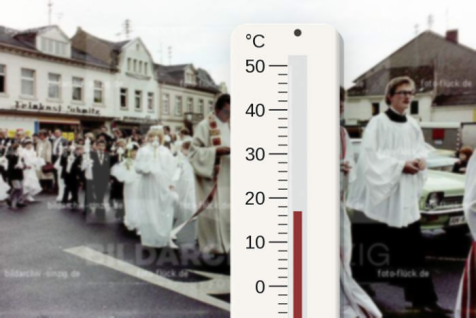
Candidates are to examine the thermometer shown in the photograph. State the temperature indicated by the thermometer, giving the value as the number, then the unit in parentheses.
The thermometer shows 17 (°C)
